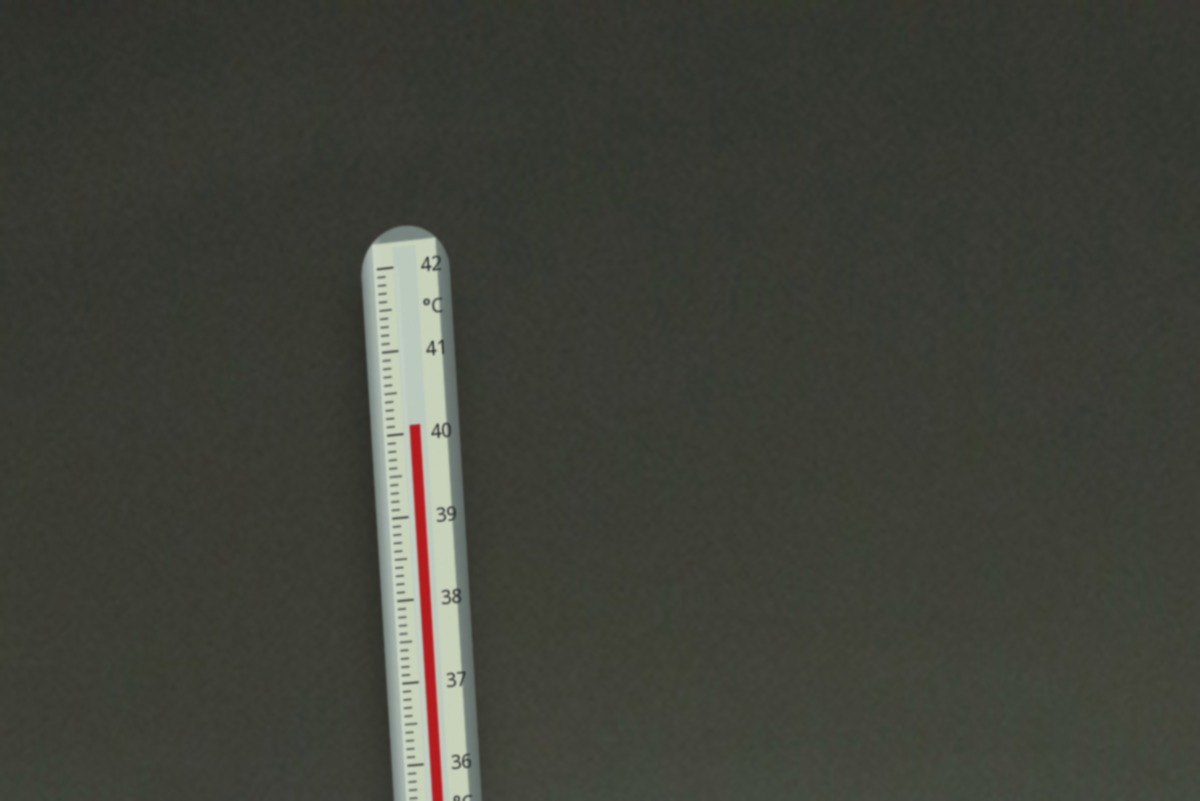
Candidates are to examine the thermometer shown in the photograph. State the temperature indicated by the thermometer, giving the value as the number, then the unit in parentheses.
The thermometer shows 40.1 (°C)
